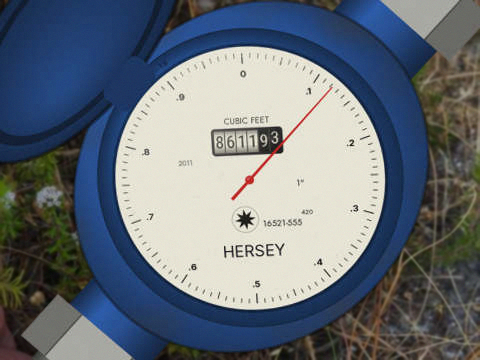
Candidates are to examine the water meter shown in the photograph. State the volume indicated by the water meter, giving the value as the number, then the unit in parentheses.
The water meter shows 861193.12 (ft³)
